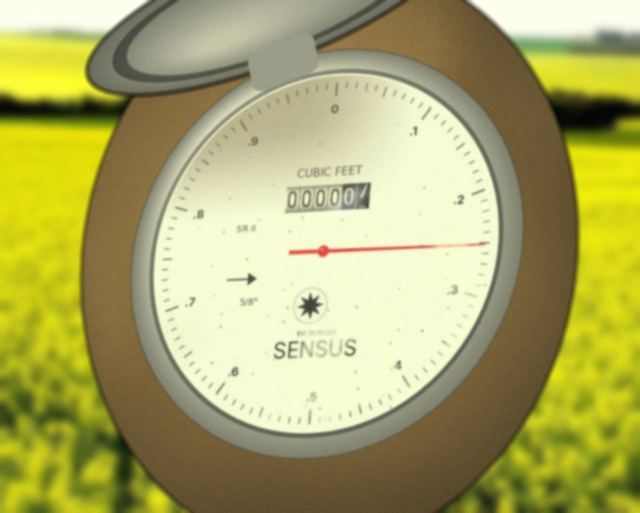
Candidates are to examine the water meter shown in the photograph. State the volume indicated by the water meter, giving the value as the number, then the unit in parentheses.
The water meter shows 7.25 (ft³)
